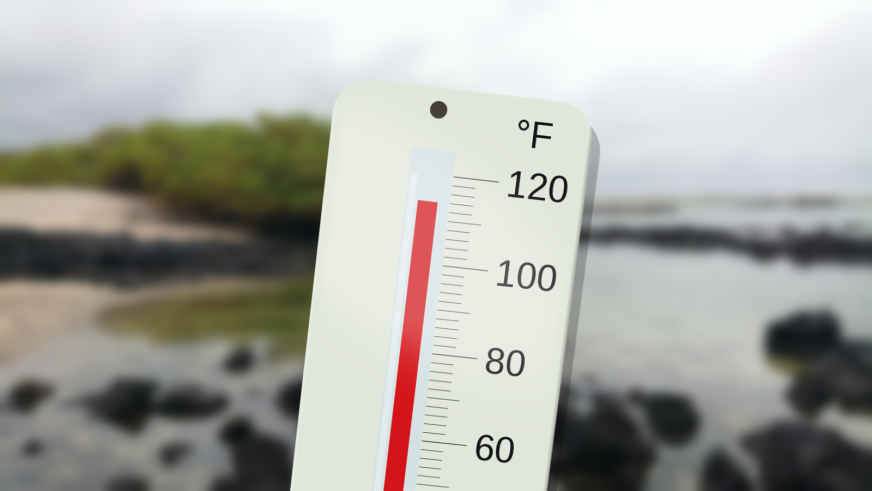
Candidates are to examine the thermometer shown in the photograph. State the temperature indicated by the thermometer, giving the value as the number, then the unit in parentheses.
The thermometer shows 114 (°F)
